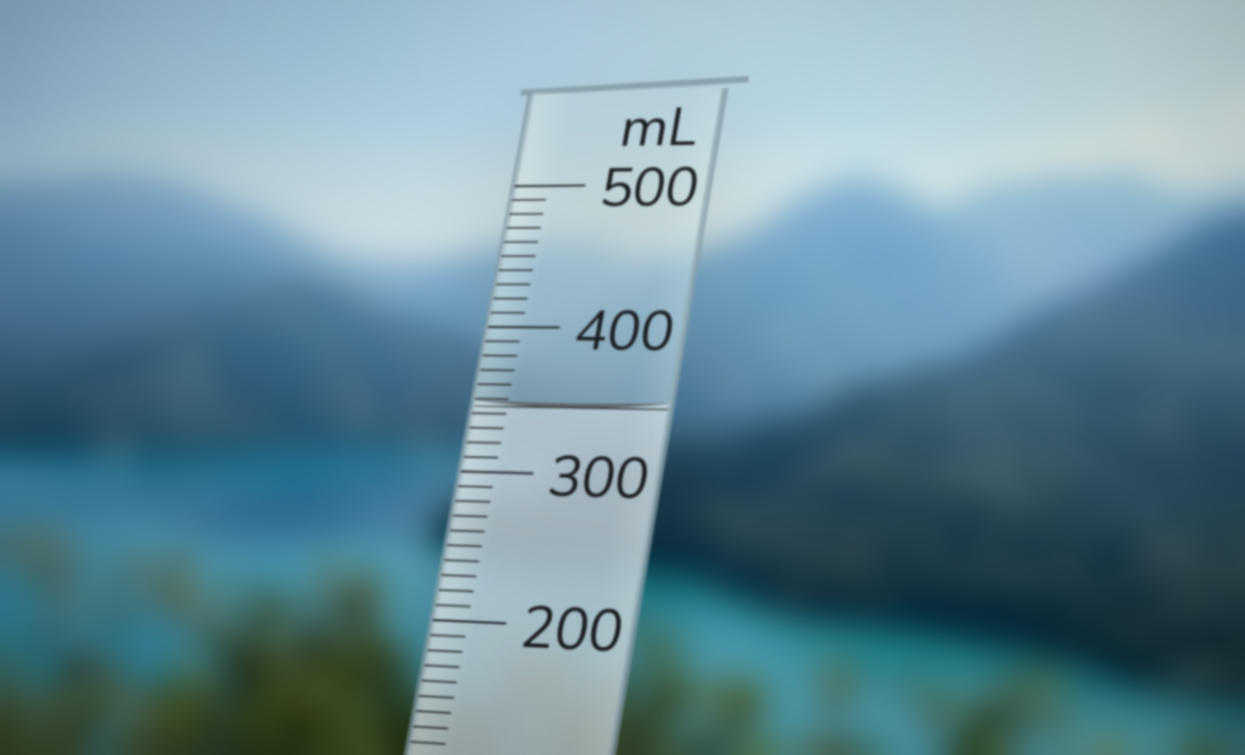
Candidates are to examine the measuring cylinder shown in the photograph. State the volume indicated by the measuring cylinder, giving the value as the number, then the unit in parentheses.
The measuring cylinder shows 345 (mL)
